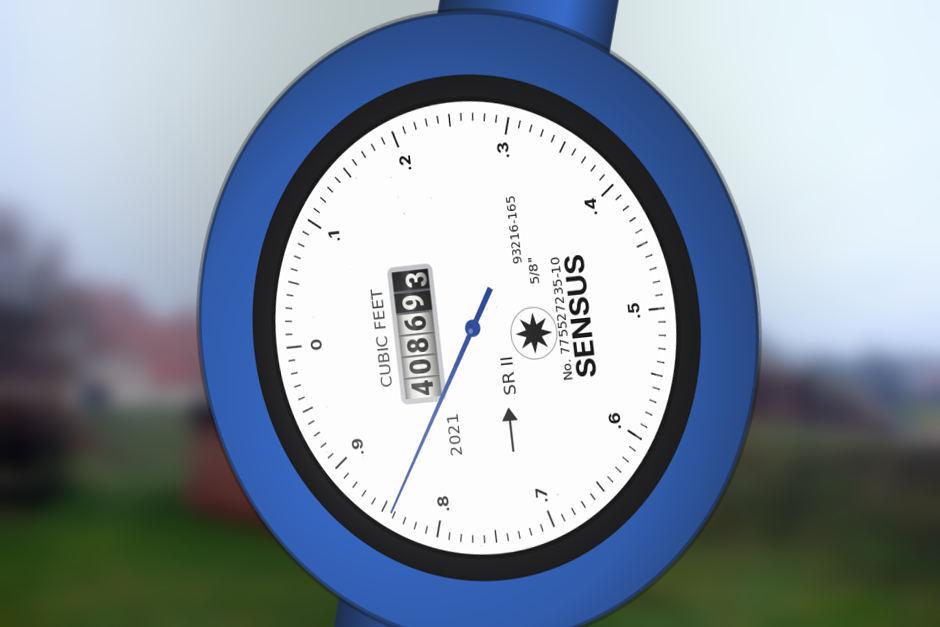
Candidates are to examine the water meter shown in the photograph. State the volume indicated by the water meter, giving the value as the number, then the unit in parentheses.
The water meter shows 408692.84 (ft³)
